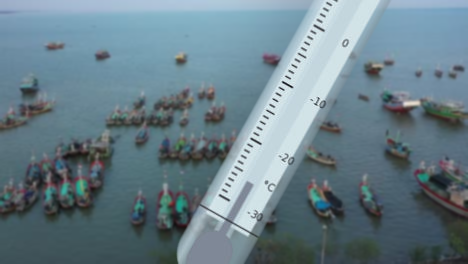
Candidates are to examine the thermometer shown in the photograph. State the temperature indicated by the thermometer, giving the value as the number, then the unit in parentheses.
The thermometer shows -26 (°C)
